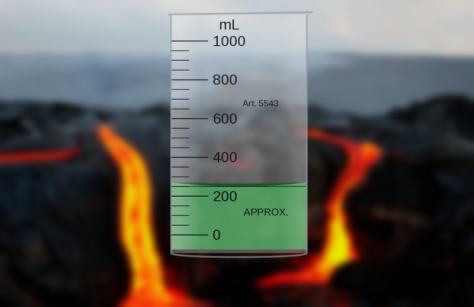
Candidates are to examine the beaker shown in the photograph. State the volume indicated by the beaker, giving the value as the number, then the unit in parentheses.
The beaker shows 250 (mL)
